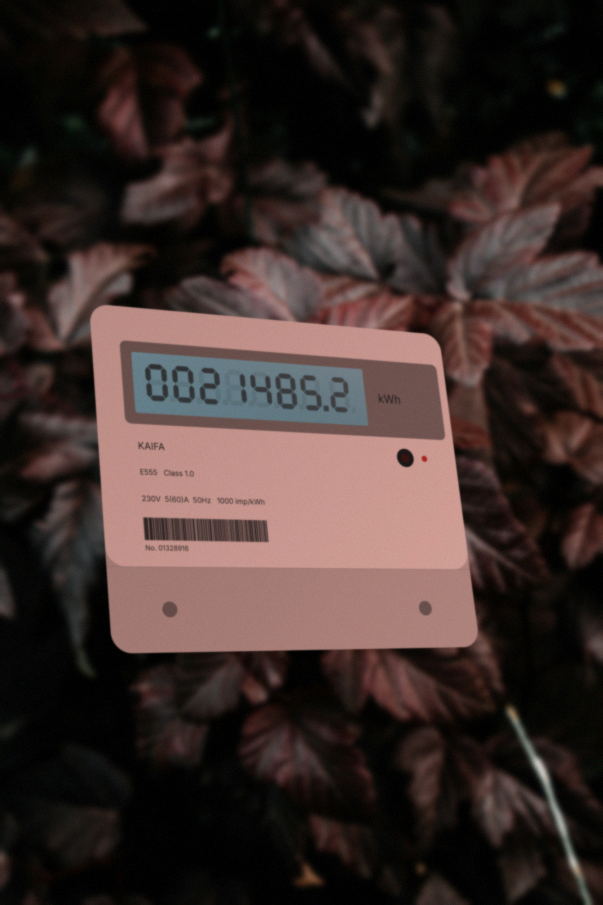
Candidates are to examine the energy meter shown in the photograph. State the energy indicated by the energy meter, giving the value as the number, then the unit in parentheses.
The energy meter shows 21485.2 (kWh)
